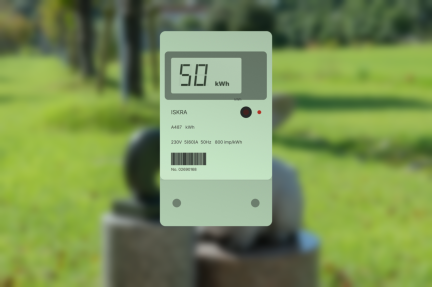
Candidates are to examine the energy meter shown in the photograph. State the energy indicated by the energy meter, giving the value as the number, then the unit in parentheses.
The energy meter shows 50 (kWh)
